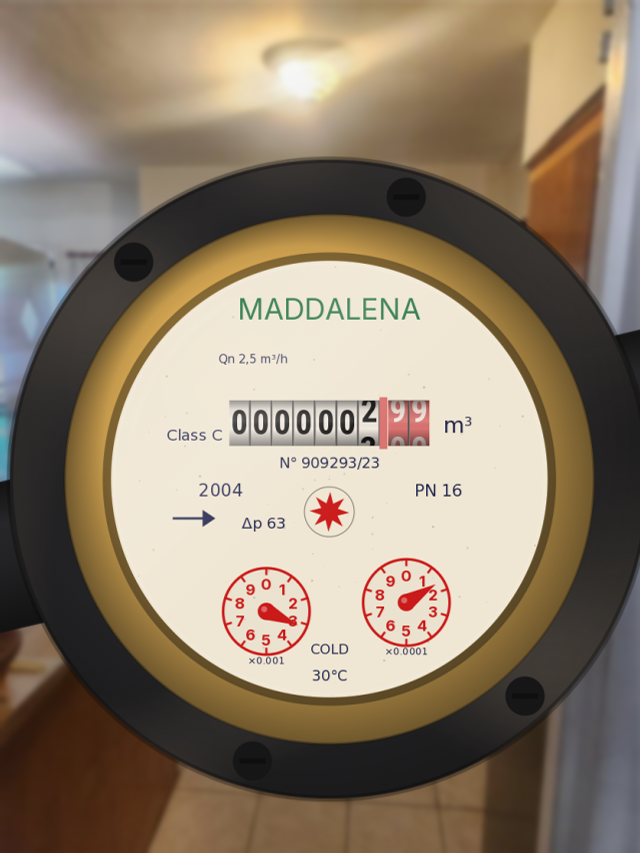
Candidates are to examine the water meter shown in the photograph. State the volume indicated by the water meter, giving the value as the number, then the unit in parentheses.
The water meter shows 2.9931 (m³)
